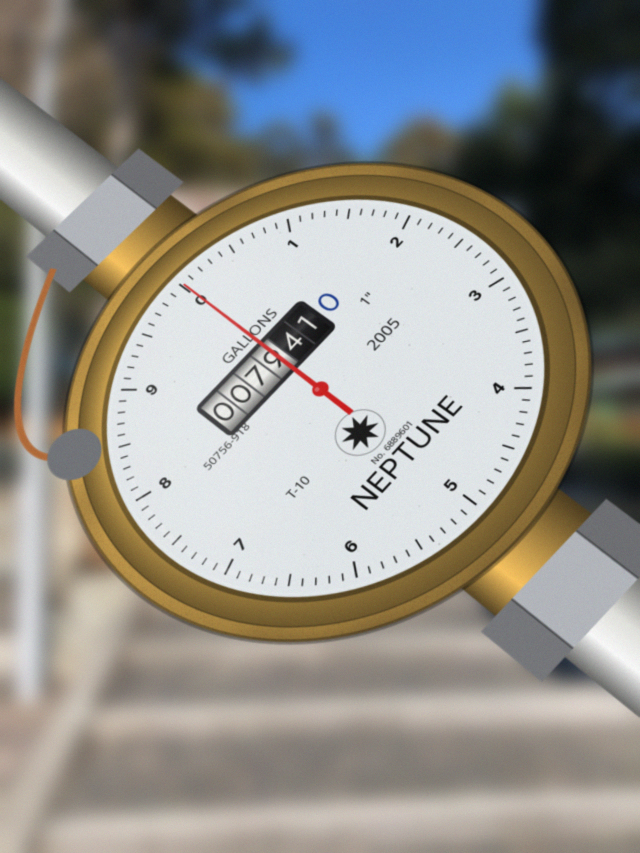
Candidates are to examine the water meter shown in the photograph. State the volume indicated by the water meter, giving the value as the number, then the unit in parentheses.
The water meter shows 79410.0 (gal)
